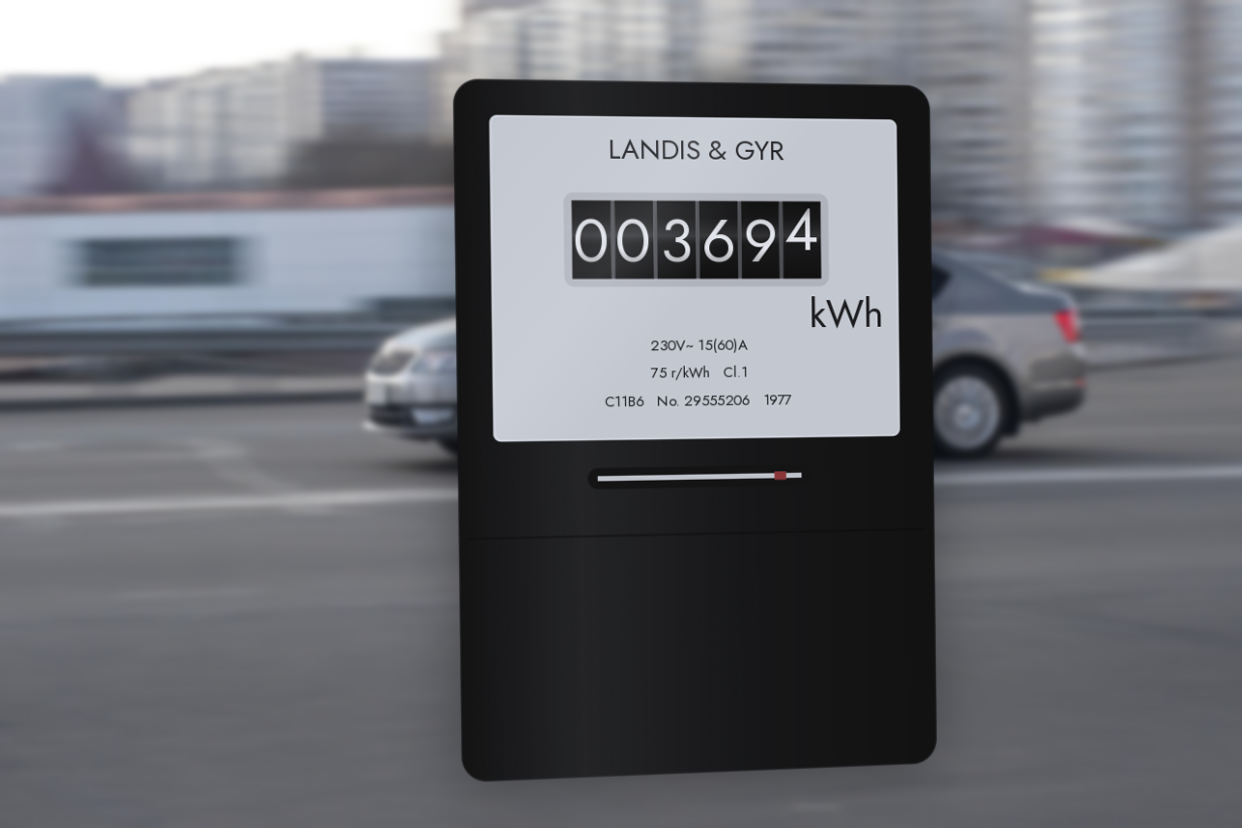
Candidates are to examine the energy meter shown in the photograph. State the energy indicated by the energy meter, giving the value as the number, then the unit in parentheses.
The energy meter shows 3694 (kWh)
